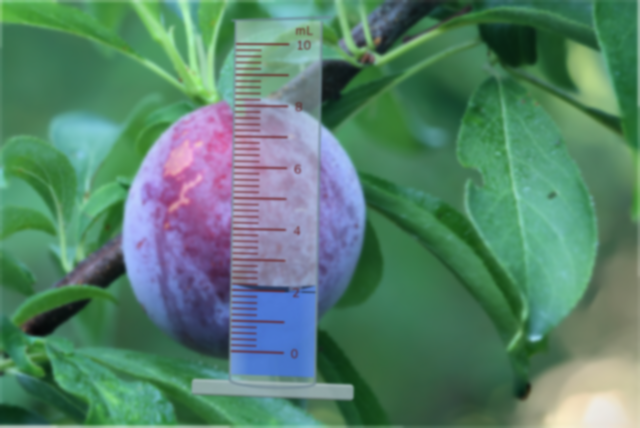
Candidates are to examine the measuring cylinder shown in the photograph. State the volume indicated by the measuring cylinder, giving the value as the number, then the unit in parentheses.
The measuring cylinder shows 2 (mL)
